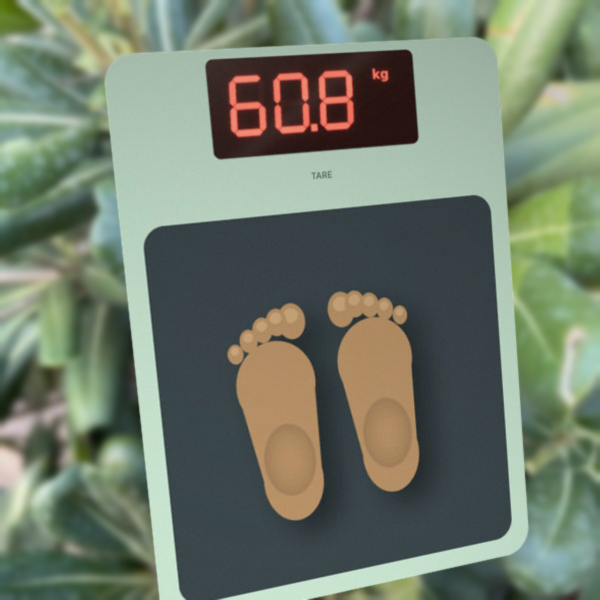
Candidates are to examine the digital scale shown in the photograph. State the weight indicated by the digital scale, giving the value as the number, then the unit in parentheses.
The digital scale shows 60.8 (kg)
